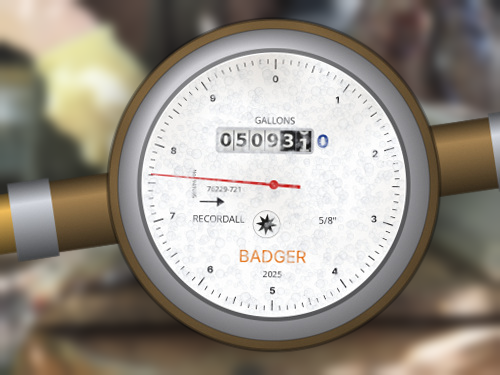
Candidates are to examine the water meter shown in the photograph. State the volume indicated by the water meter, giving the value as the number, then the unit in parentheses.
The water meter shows 509307.6 (gal)
